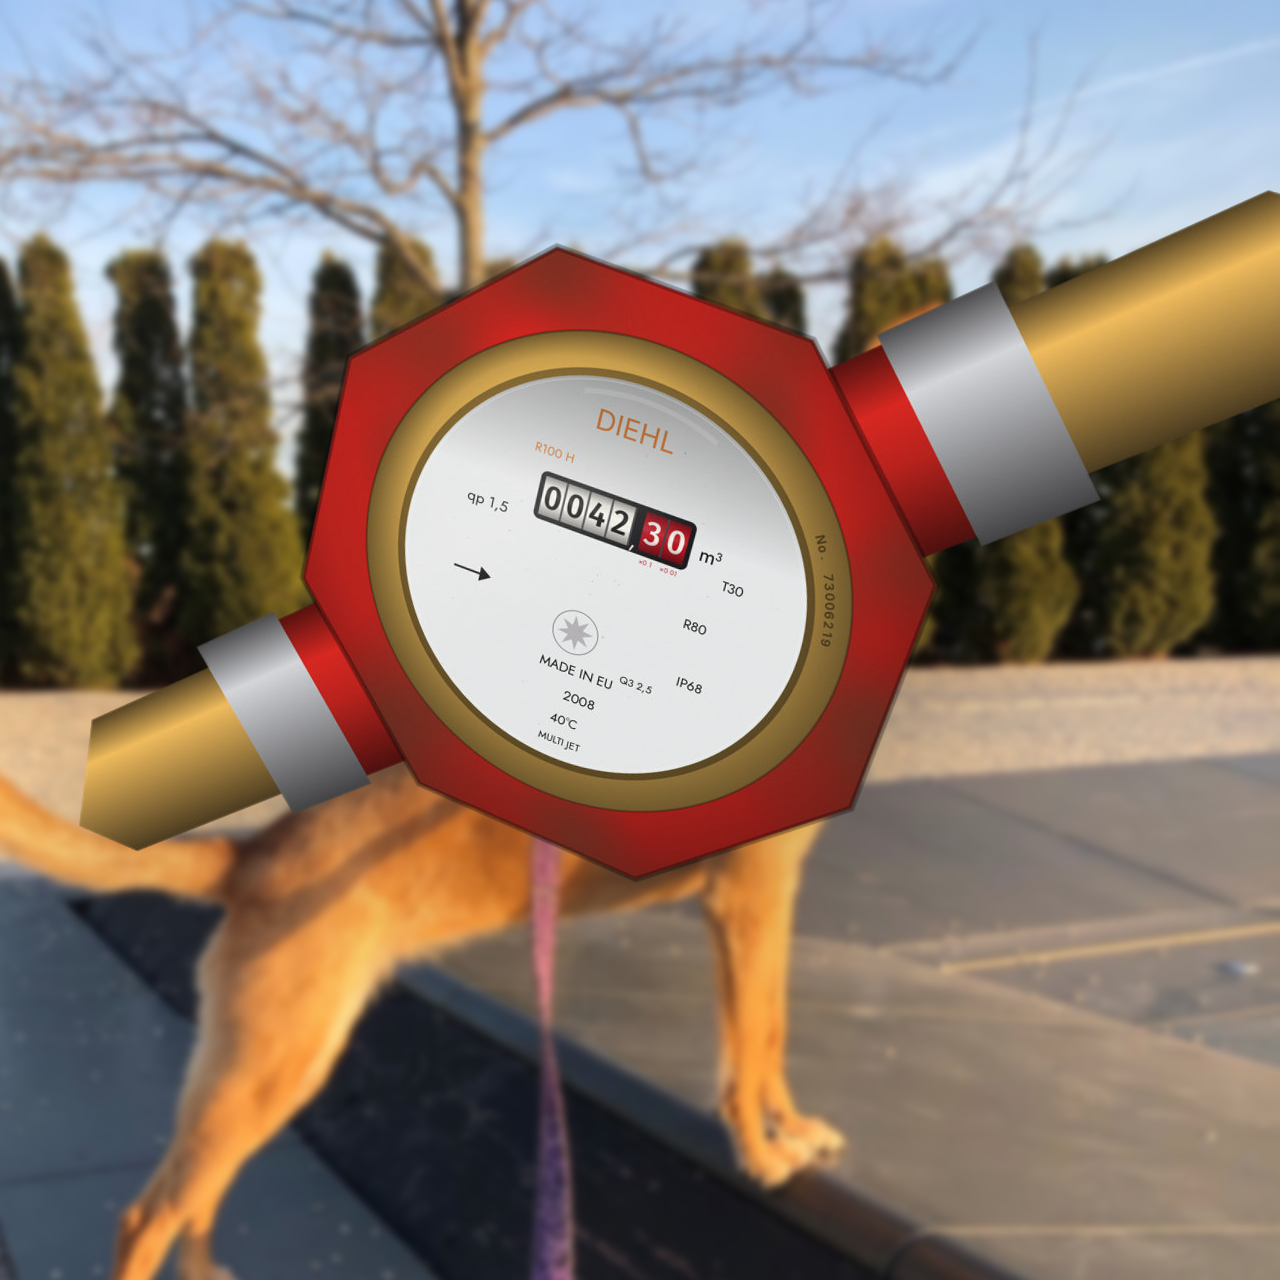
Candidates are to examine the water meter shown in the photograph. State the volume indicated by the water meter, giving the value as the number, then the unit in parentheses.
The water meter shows 42.30 (m³)
